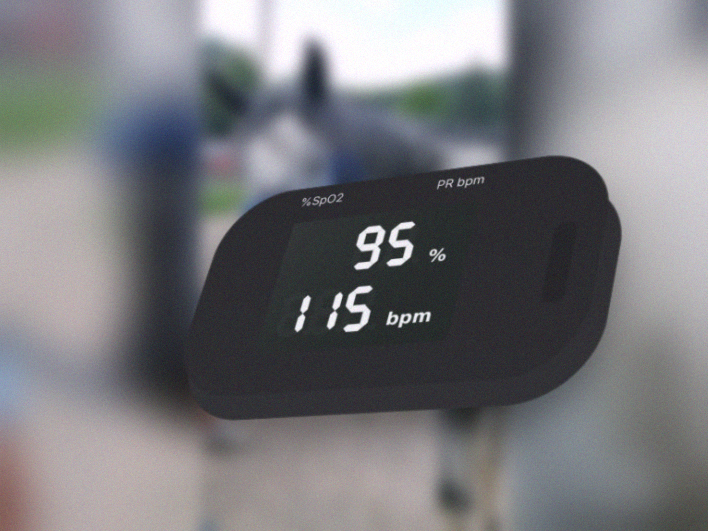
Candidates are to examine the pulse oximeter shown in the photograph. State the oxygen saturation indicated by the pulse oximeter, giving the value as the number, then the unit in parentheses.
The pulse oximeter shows 95 (%)
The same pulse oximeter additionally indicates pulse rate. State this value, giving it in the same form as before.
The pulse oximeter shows 115 (bpm)
